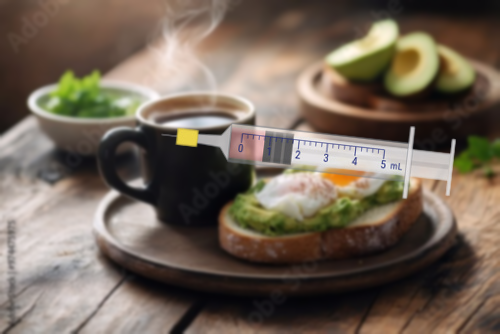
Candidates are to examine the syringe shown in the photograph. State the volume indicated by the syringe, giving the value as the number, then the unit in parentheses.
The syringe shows 0.8 (mL)
